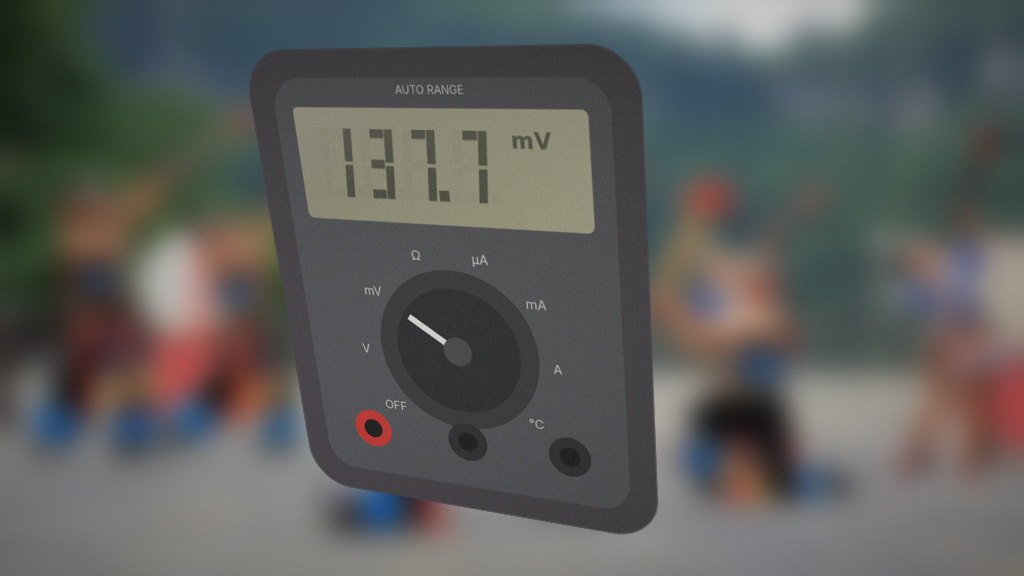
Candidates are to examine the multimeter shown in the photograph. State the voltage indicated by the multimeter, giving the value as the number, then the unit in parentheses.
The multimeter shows 137.7 (mV)
